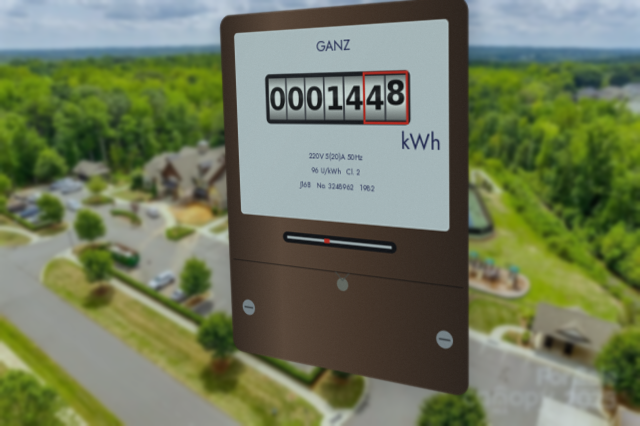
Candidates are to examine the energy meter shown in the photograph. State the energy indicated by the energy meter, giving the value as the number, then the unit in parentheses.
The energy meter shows 14.48 (kWh)
